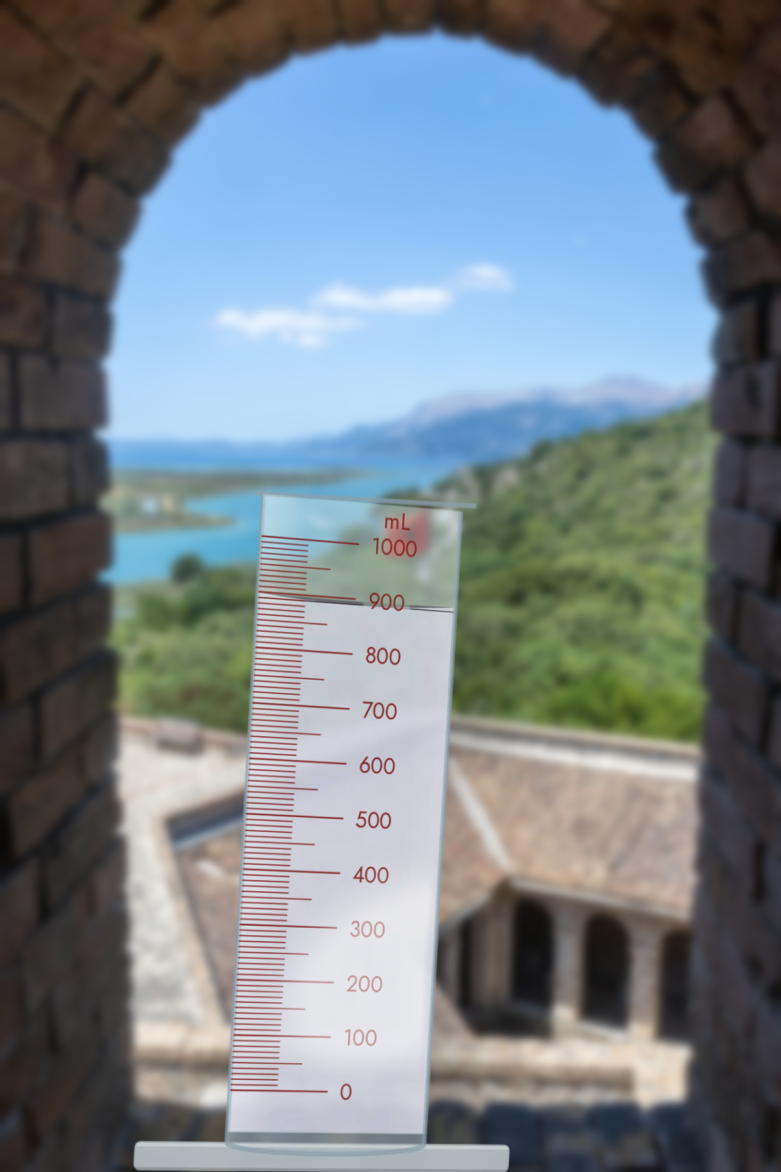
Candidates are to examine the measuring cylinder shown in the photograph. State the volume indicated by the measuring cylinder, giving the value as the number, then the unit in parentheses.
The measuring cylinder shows 890 (mL)
